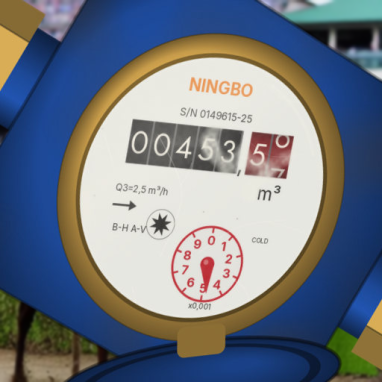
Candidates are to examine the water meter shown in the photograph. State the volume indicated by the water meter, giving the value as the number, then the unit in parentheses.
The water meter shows 453.564 (m³)
